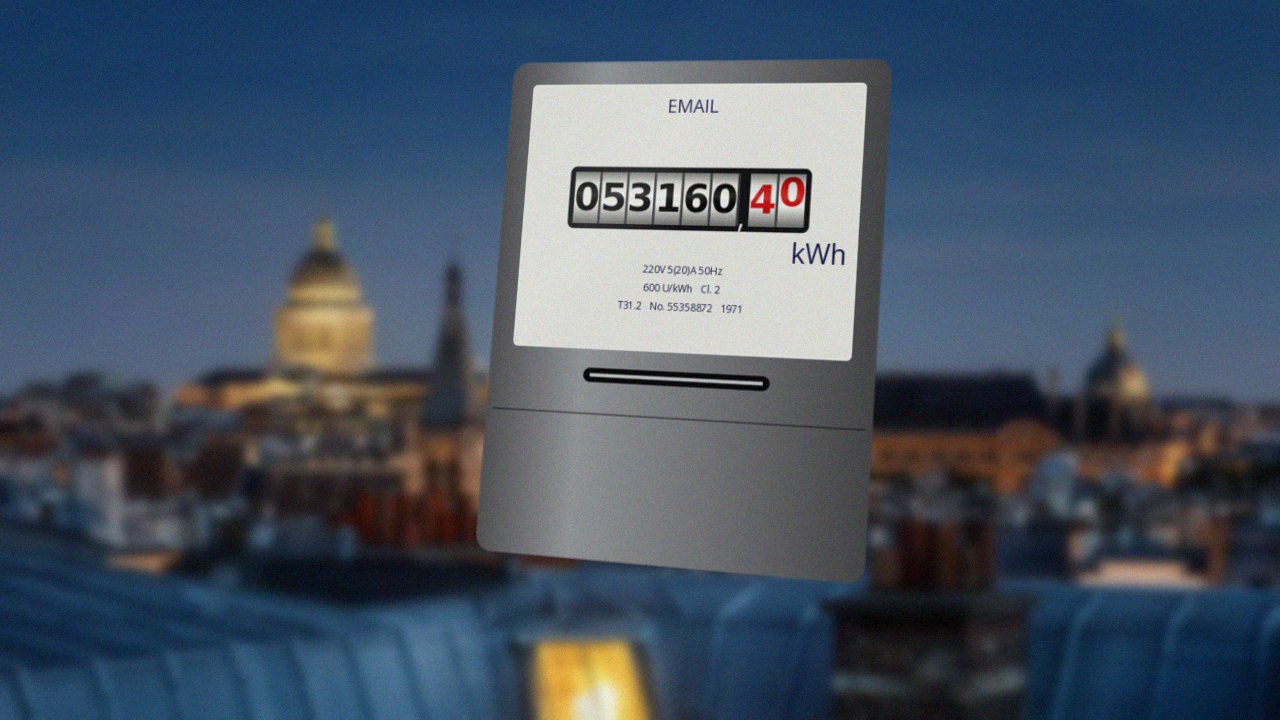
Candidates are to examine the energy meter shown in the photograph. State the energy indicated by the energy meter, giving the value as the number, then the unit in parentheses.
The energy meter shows 53160.40 (kWh)
